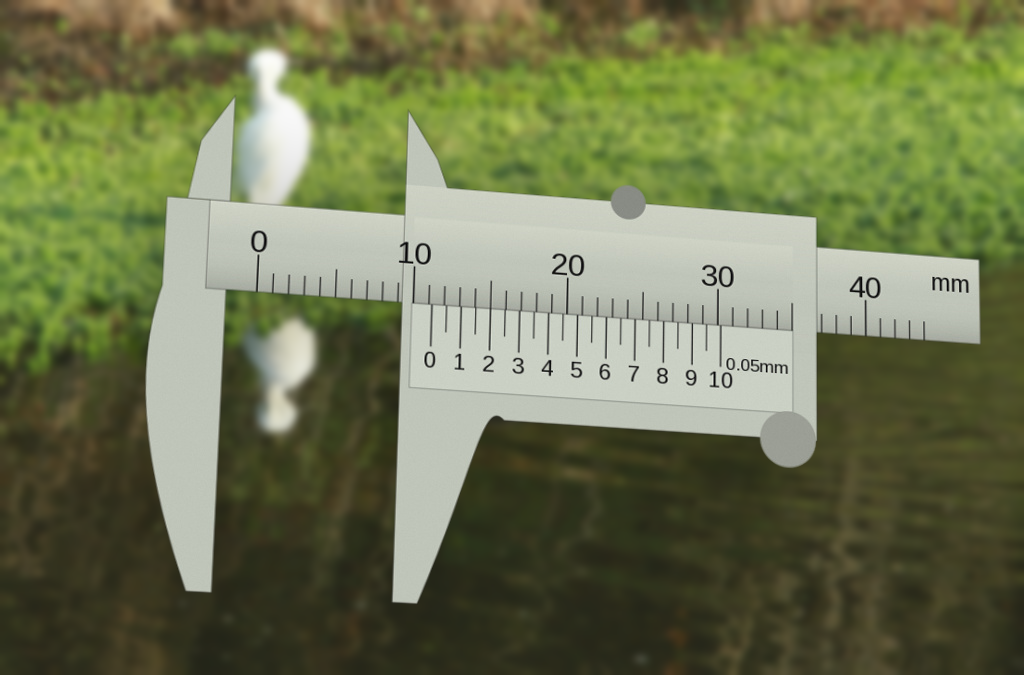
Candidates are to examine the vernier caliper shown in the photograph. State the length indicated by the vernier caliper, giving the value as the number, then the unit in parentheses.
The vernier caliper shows 11.2 (mm)
